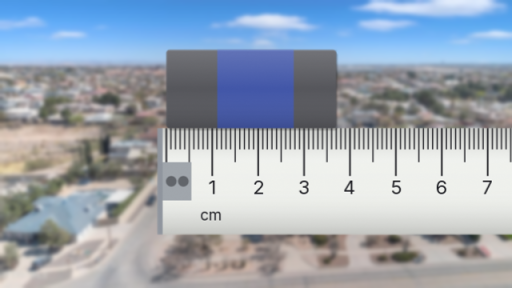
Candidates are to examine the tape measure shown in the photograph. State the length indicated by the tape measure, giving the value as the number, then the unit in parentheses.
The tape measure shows 3.7 (cm)
